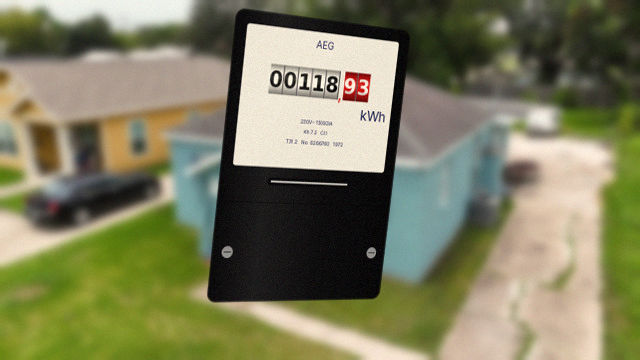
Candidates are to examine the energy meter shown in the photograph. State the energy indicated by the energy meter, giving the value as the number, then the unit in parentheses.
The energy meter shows 118.93 (kWh)
